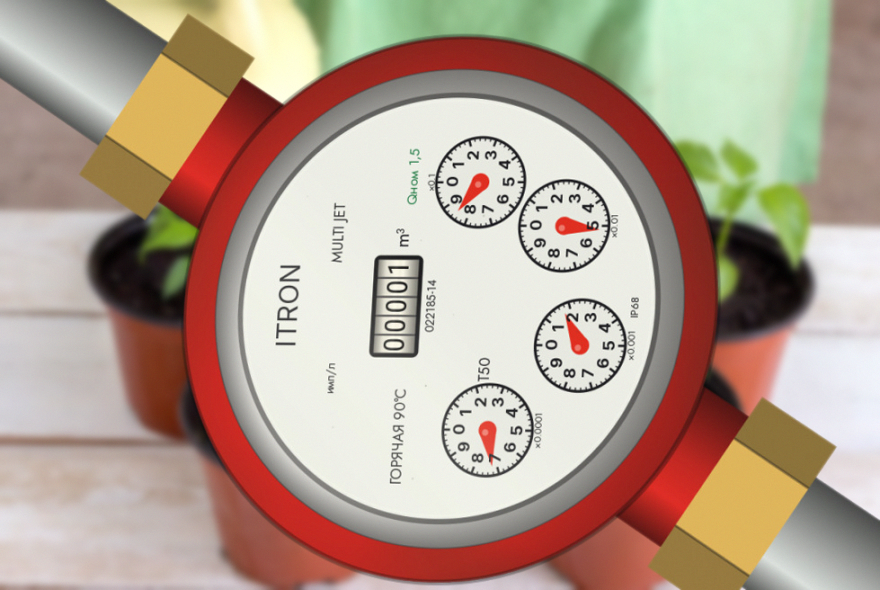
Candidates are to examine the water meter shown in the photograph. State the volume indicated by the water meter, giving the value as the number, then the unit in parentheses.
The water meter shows 1.8517 (m³)
